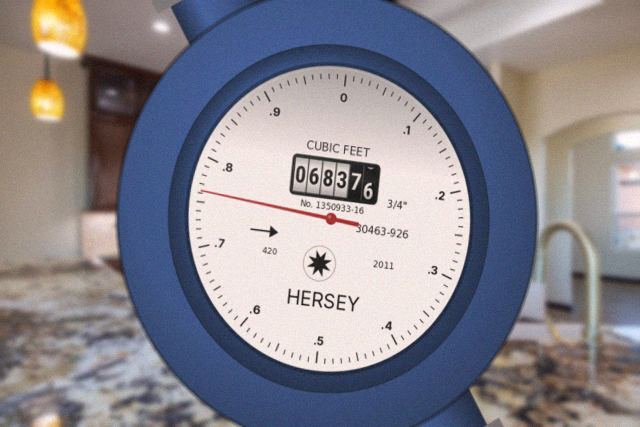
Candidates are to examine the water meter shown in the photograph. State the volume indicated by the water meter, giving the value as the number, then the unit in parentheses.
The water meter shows 68375.76 (ft³)
